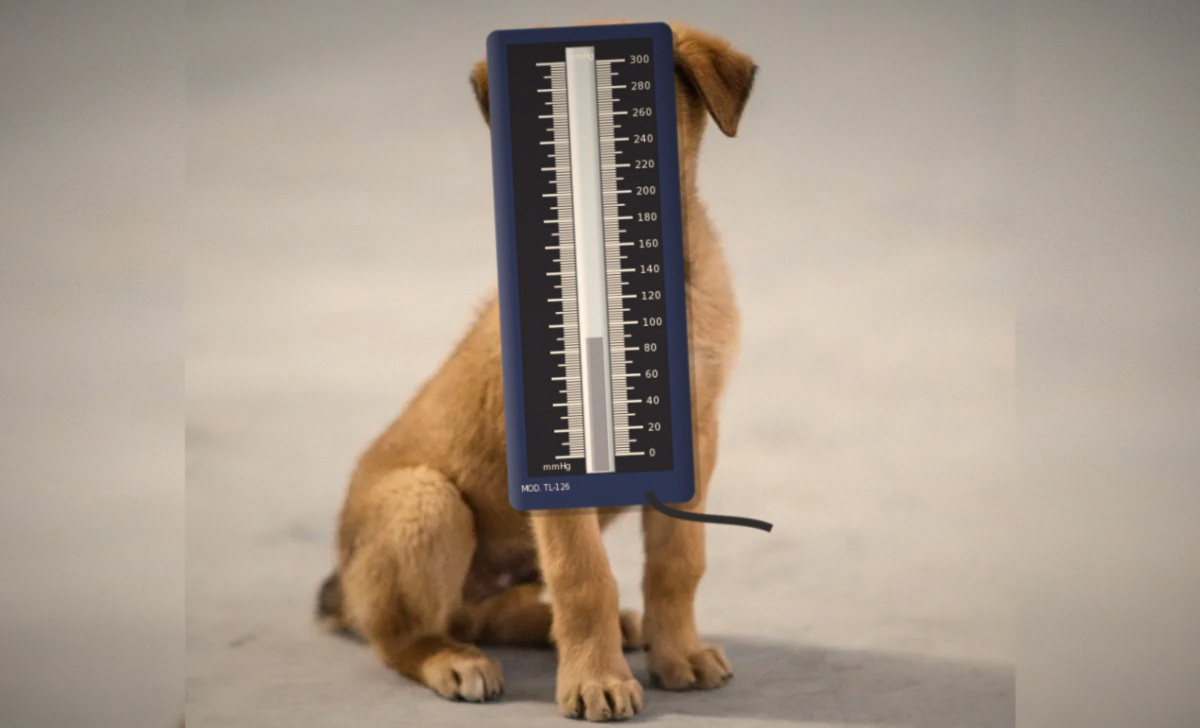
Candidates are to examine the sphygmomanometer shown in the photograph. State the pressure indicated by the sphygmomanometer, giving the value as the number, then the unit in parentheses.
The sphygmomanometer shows 90 (mmHg)
